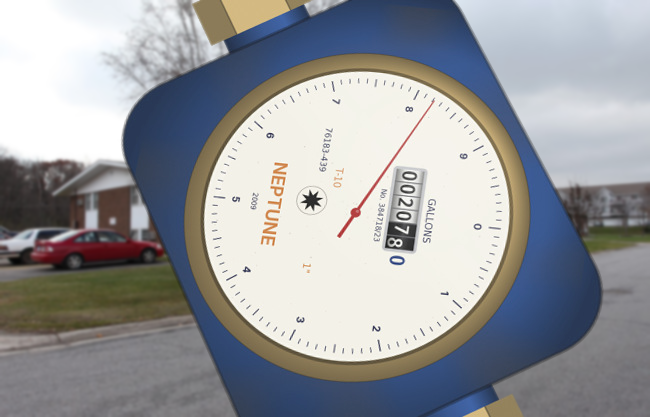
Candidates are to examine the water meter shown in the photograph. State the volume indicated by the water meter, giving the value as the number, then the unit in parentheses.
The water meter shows 20778.2 (gal)
